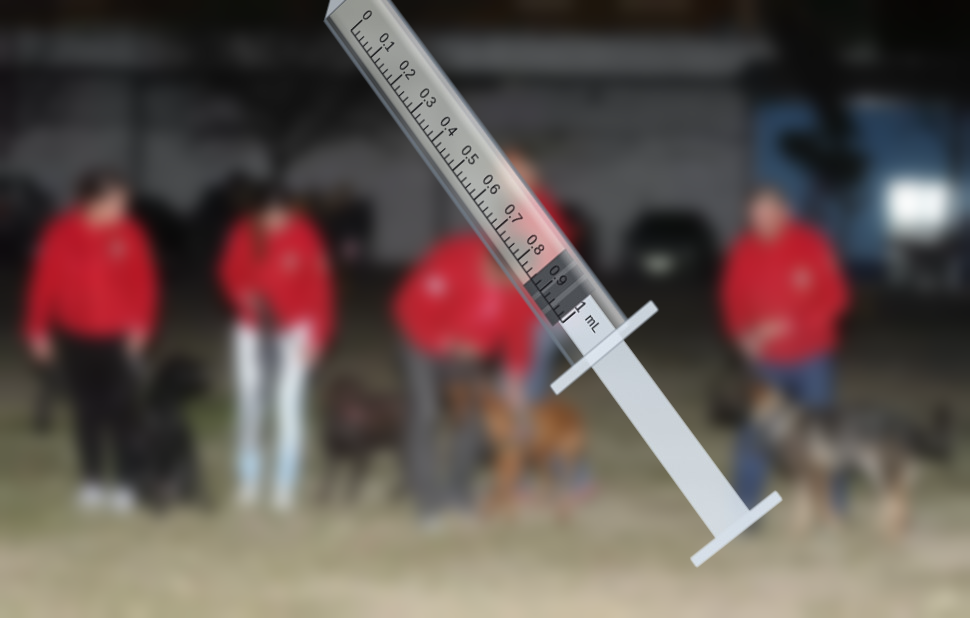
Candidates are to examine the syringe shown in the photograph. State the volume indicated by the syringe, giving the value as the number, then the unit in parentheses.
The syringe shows 0.86 (mL)
